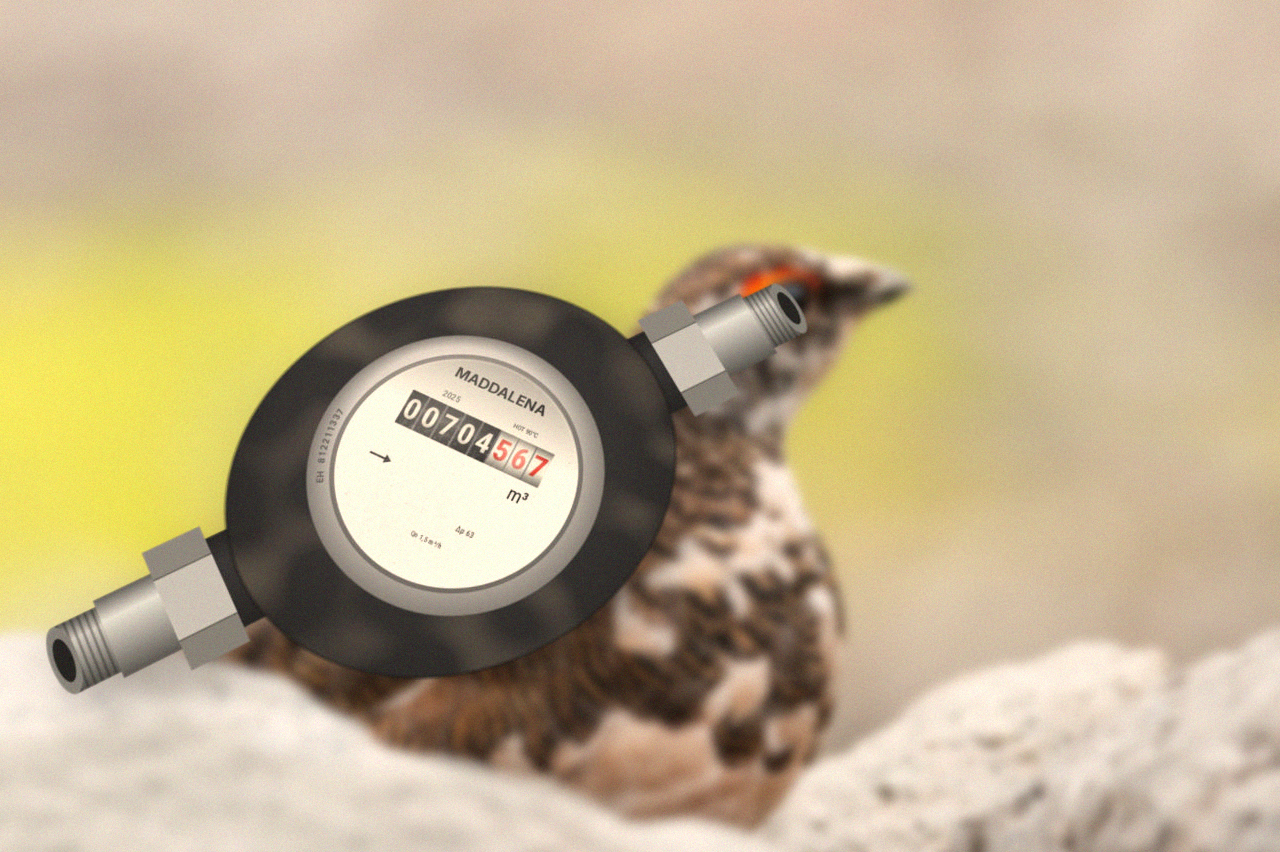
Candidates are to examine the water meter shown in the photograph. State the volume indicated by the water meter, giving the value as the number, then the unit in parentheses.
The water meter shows 704.567 (m³)
